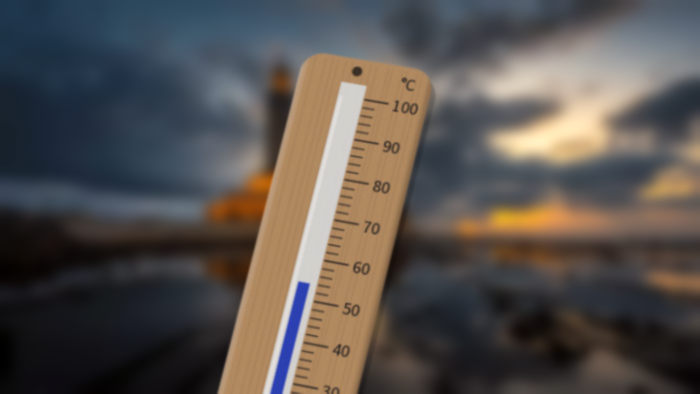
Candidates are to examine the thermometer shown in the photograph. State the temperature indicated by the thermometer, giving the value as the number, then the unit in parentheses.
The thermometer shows 54 (°C)
